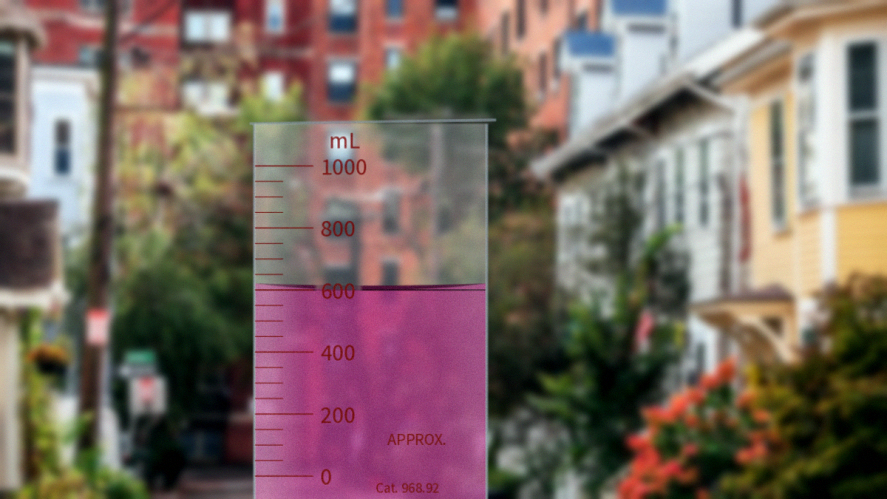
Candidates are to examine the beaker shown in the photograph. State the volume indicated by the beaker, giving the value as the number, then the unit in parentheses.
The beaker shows 600 (mL)
